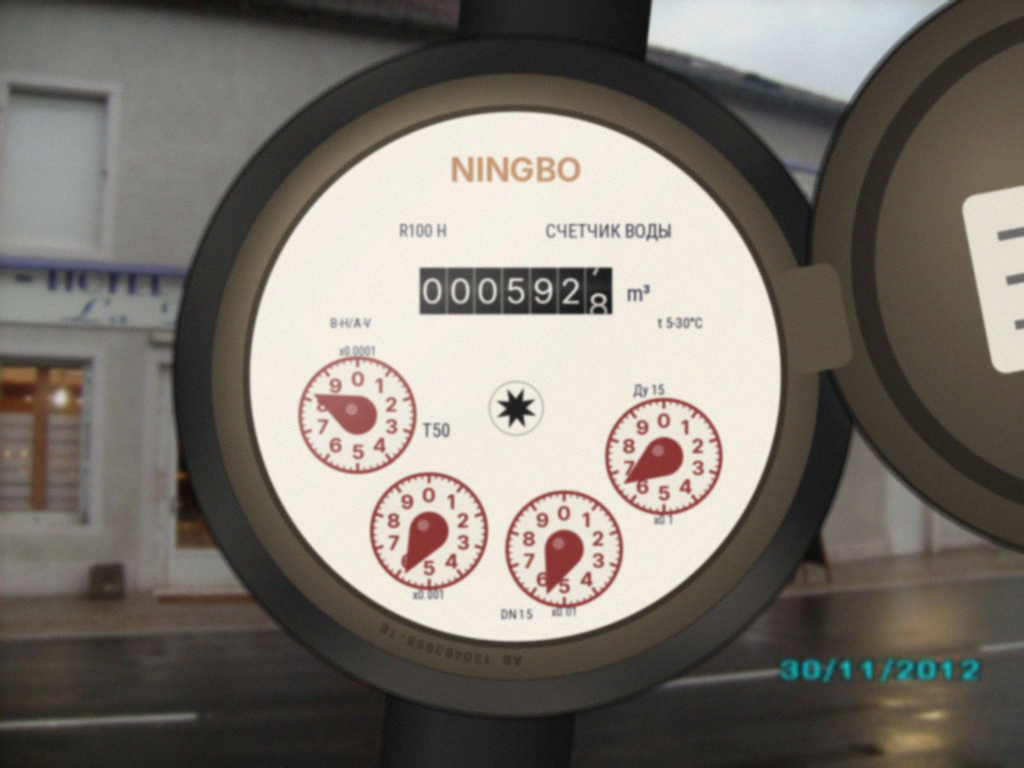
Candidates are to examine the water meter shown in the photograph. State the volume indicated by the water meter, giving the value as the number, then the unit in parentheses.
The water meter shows 5927.6558 (m³)
